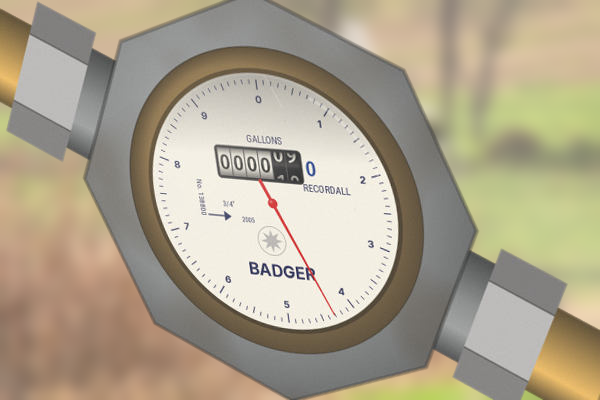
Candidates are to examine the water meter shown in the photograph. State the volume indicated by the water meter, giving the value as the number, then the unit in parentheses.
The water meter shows 94.3 (gal)
